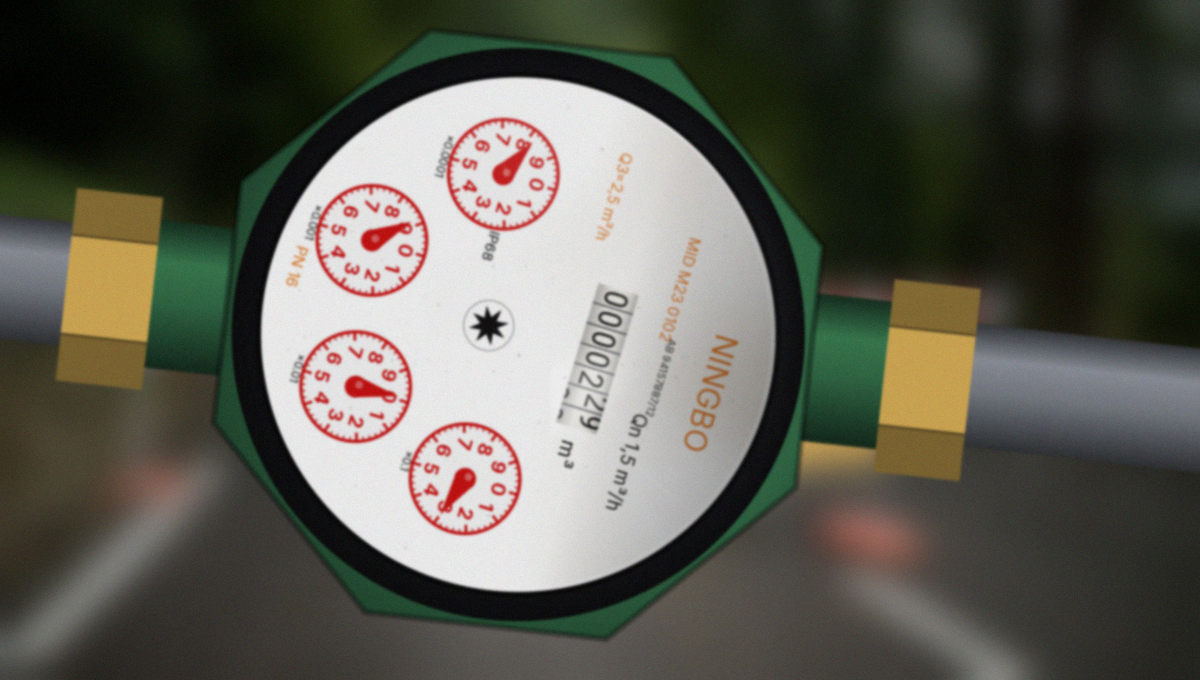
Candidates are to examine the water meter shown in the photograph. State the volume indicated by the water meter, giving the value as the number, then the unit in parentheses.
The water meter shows 229.2988 (m³)
